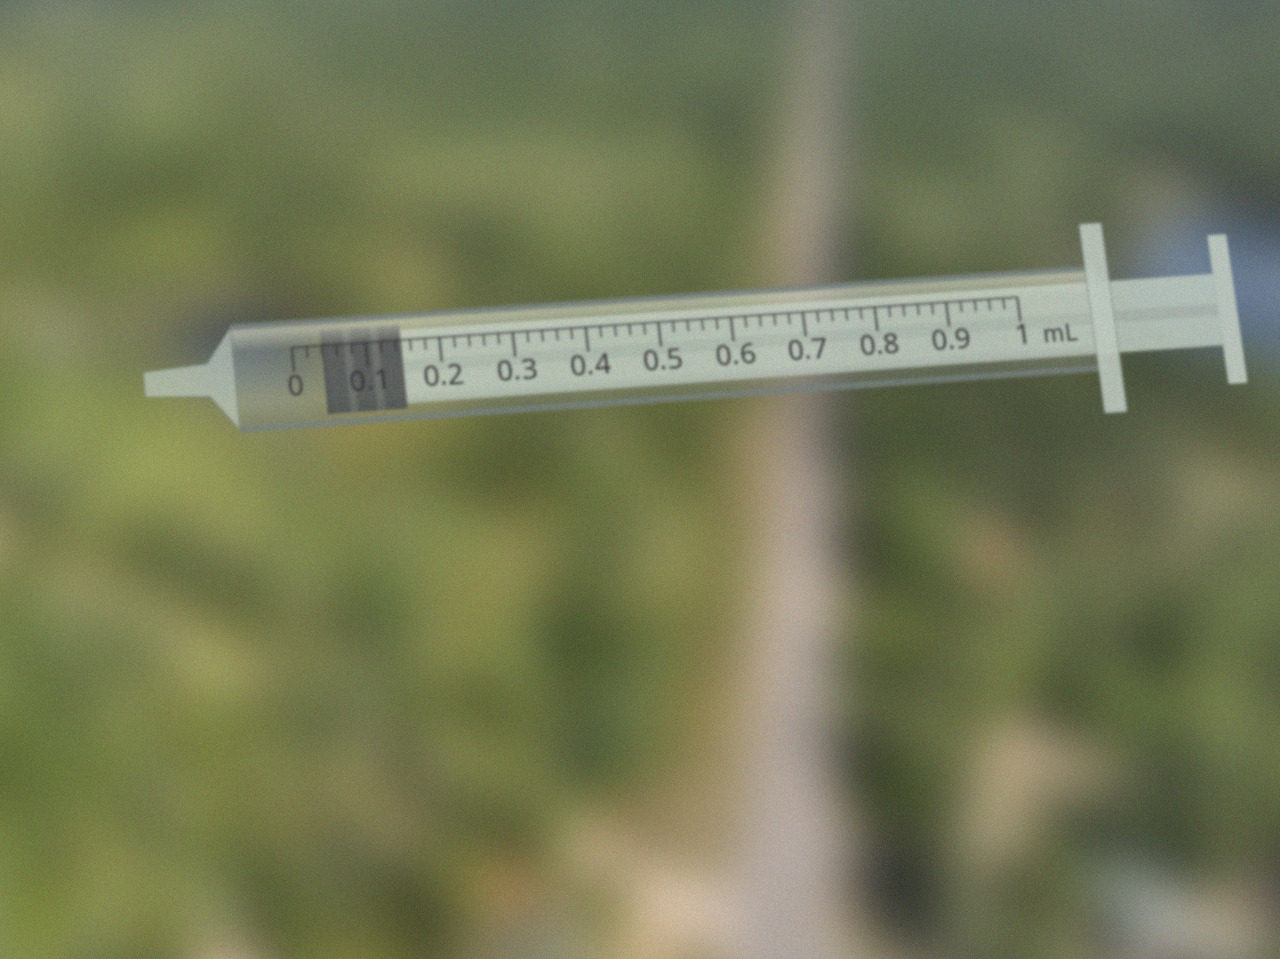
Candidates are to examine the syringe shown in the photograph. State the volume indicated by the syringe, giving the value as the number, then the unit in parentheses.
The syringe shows 0.04 (mL)
